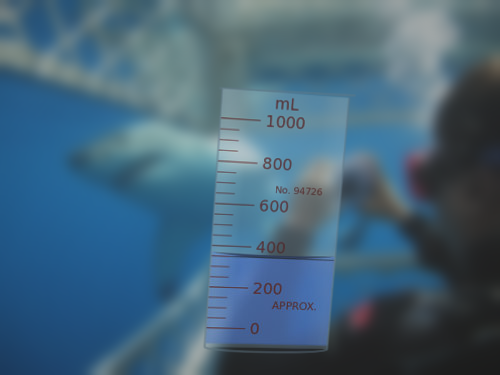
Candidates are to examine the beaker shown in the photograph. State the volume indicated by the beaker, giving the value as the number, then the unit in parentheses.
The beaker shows 350 (mL)
